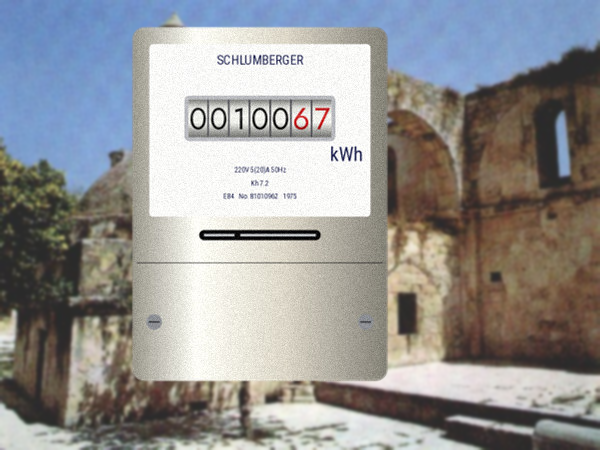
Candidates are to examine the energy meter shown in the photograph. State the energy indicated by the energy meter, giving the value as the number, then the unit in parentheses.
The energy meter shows 100.67 (kWh)
